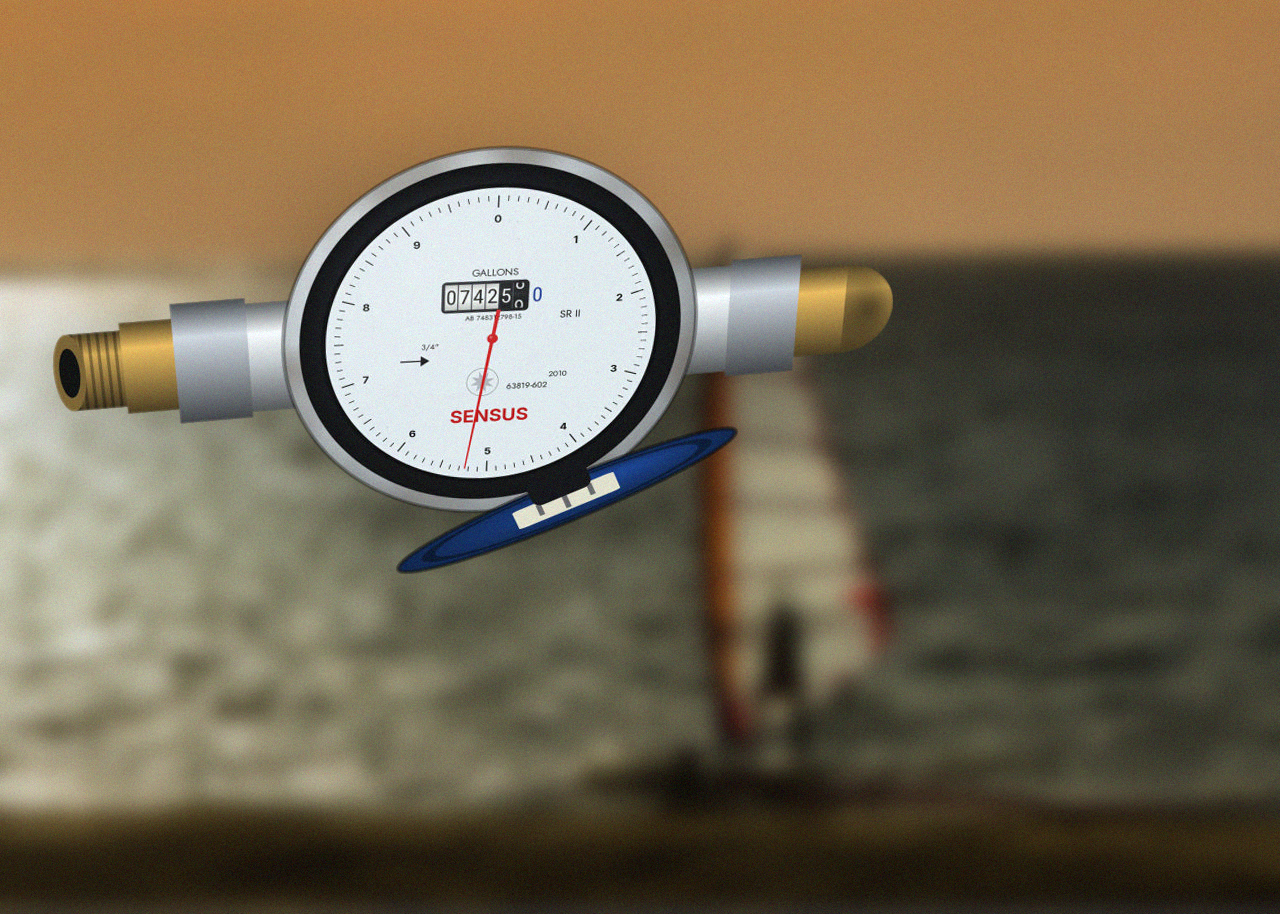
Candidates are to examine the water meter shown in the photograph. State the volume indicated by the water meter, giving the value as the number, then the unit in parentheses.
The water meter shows 742585.2 (gal)
